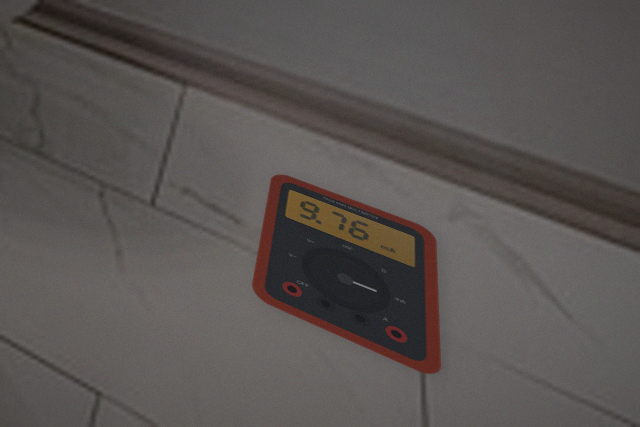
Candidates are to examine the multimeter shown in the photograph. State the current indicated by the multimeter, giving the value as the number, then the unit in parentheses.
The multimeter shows 9.76 (mA)
